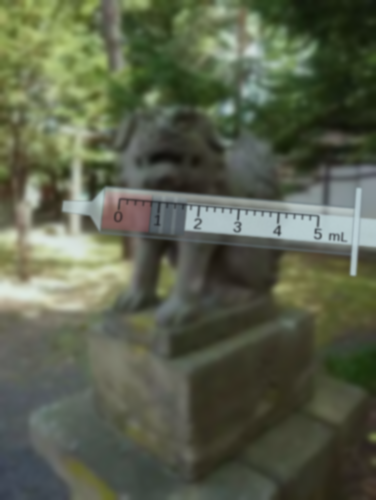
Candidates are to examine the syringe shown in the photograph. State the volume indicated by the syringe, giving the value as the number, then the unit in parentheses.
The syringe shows 0.8 (mL)
